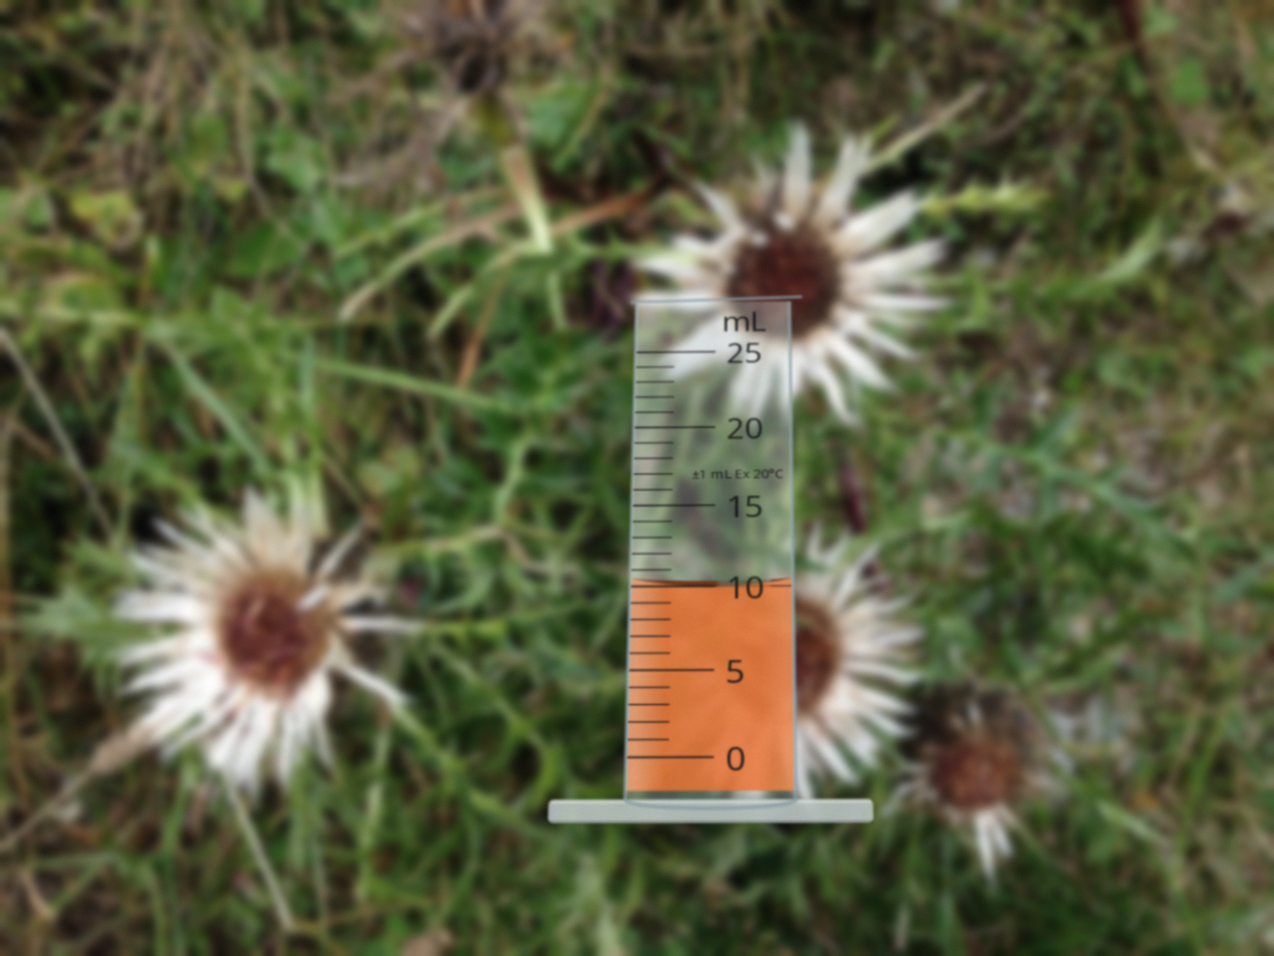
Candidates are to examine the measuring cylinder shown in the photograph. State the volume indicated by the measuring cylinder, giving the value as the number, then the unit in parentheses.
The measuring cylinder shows 10 (mL)
